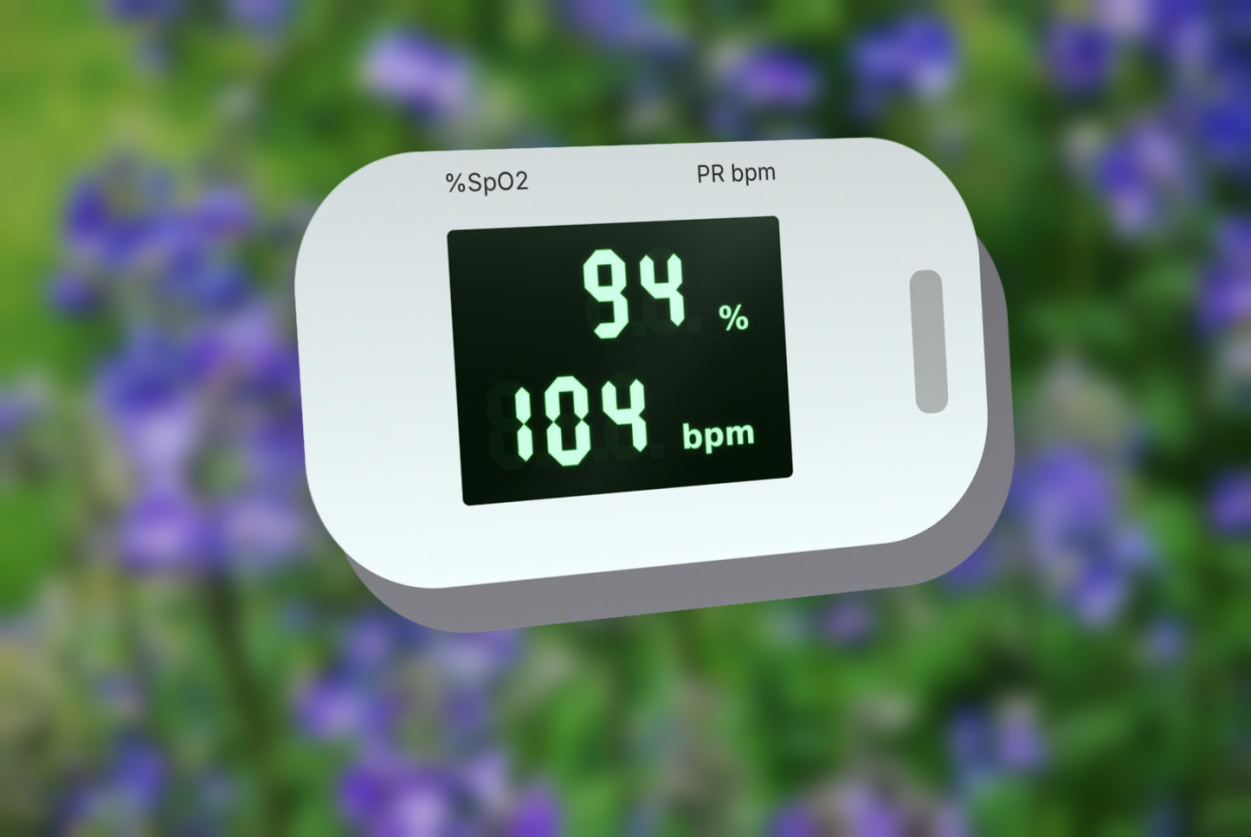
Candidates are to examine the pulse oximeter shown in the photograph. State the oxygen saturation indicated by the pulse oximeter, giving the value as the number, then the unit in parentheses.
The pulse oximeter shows 94 (%)
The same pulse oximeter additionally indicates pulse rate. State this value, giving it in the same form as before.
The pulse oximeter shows 104 (bpm)
